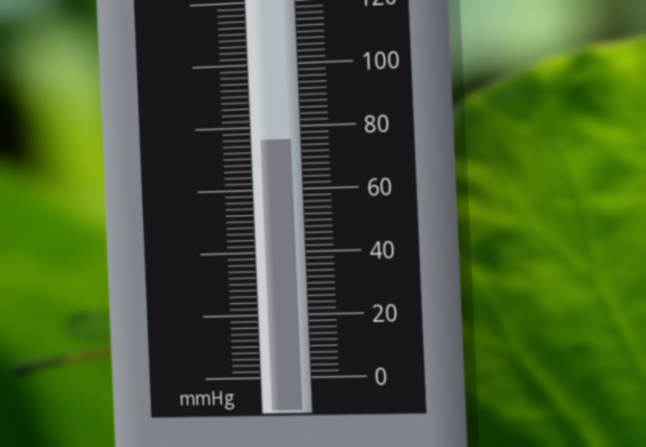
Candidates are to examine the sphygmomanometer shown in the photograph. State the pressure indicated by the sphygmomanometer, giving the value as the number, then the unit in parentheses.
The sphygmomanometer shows 76 (mmHg)
